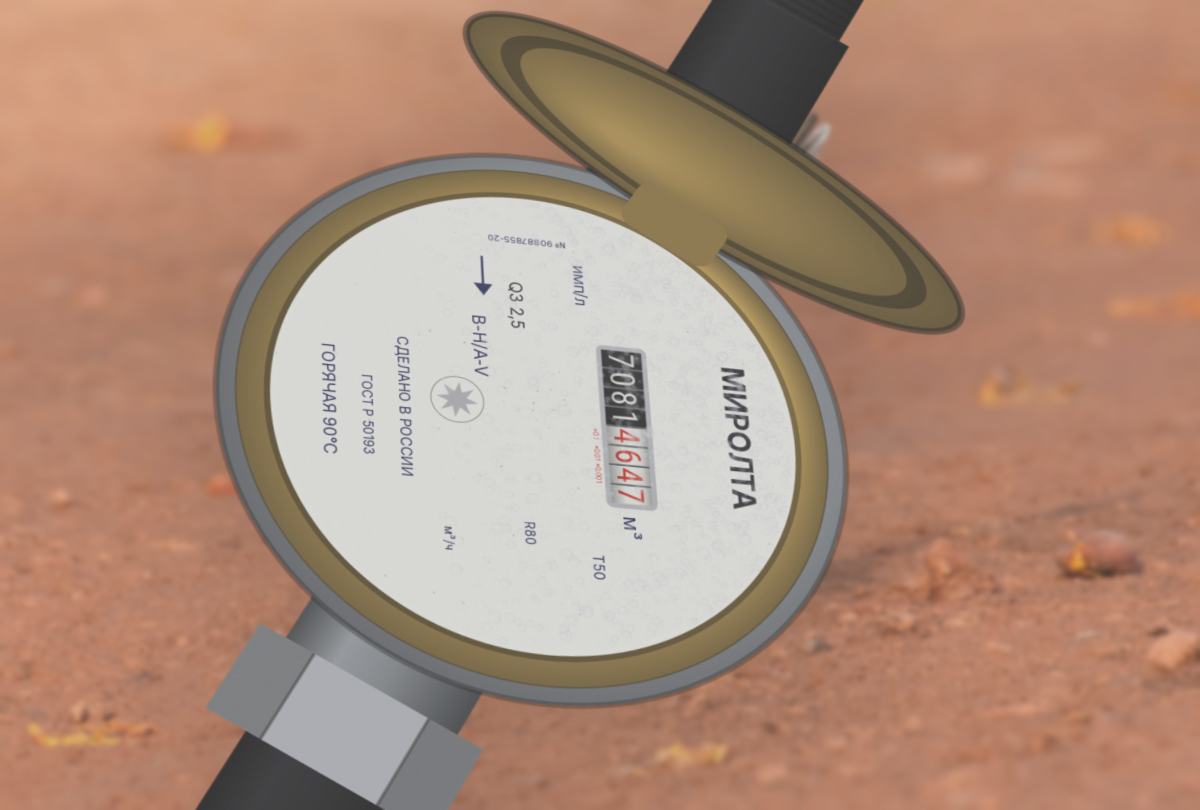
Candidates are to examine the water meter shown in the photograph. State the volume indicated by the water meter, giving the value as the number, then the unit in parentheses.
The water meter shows 7081.4647 (m³)
